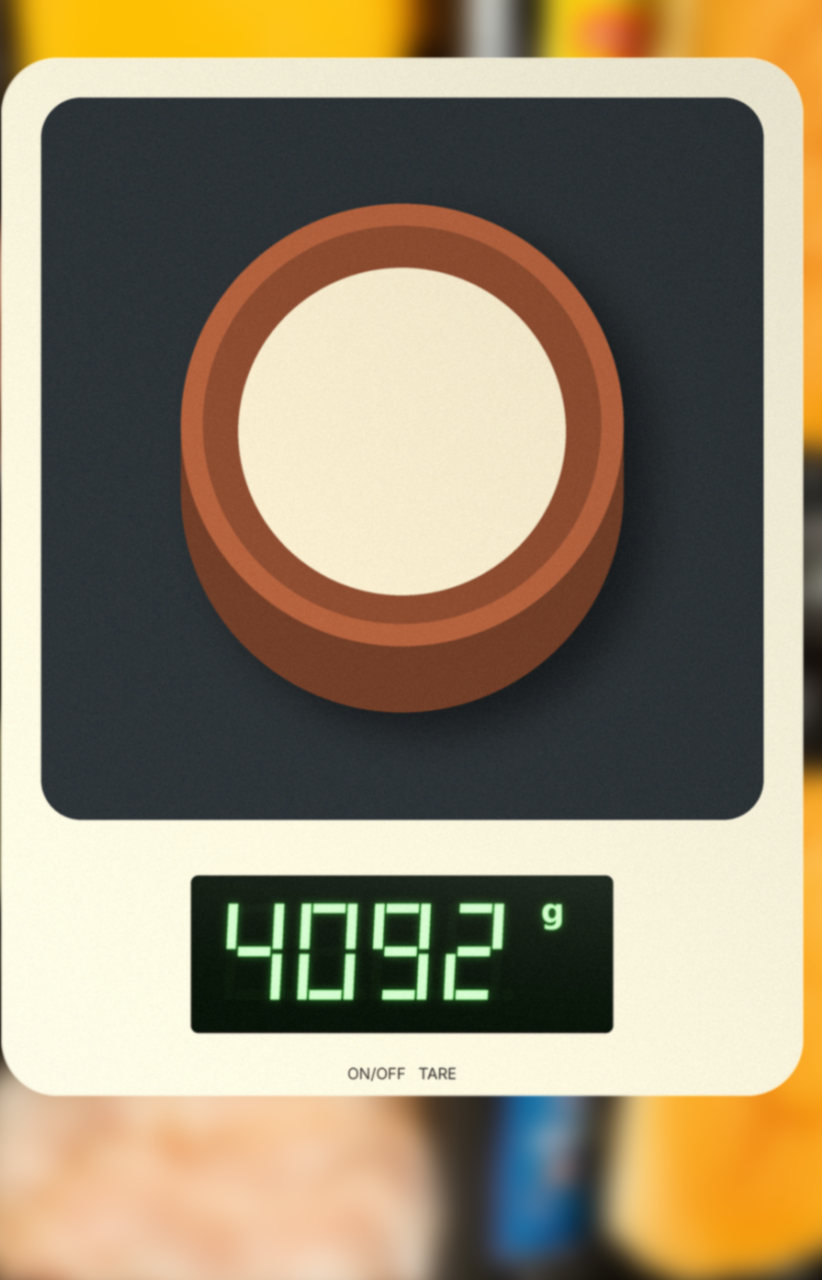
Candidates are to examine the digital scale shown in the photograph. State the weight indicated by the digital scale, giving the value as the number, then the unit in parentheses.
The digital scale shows 4092 (g)
